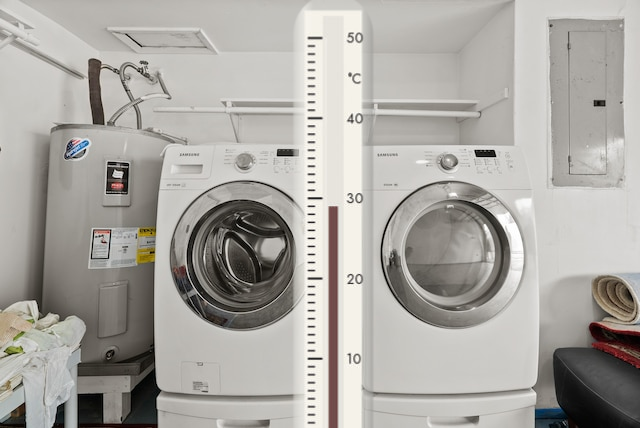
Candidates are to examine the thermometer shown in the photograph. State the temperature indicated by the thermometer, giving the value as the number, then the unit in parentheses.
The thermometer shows 29 (°C)
